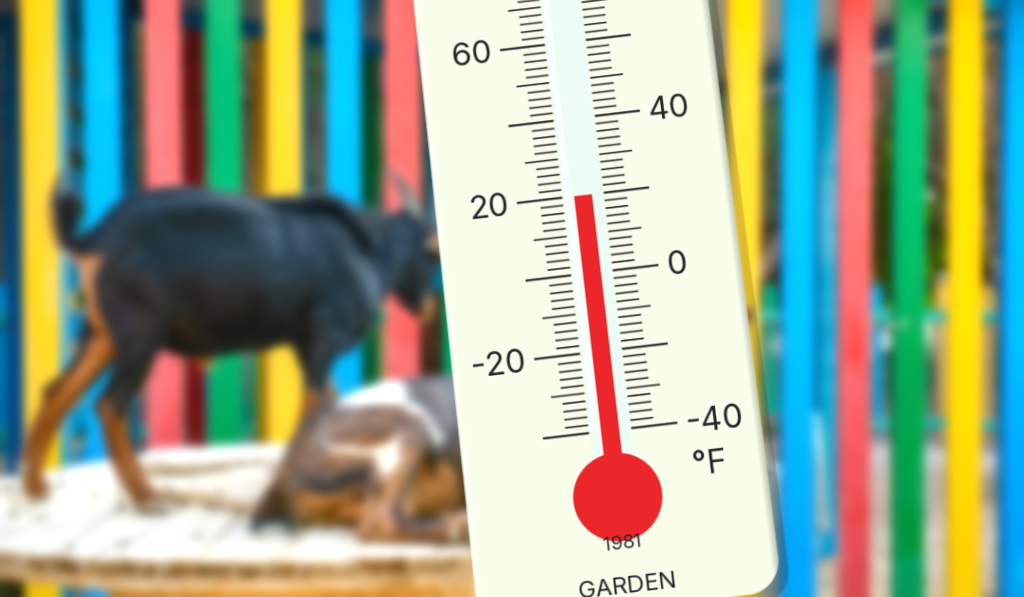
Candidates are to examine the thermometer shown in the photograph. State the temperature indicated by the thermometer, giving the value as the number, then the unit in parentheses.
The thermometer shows 20 (°F)
